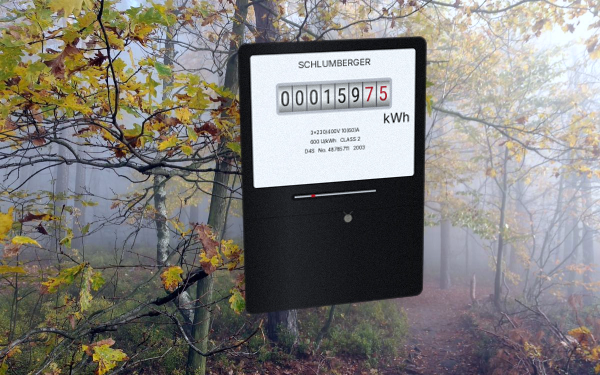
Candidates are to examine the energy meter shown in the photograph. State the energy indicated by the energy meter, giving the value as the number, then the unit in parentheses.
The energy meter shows 159.75 (kWh)
